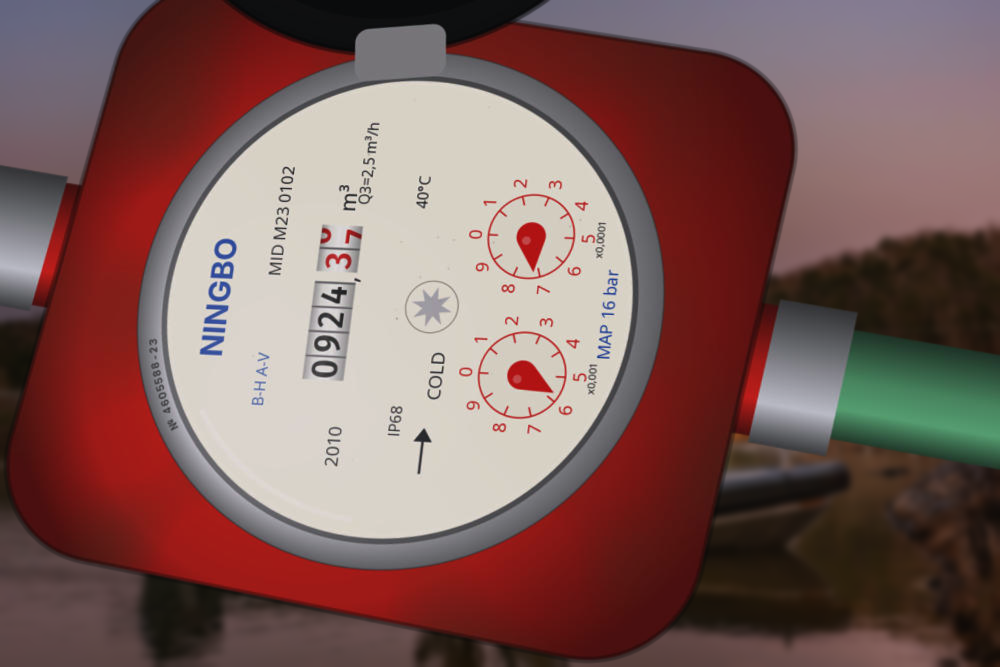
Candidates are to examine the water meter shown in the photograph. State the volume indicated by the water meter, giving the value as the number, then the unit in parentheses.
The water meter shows 924.3657 (m³)
